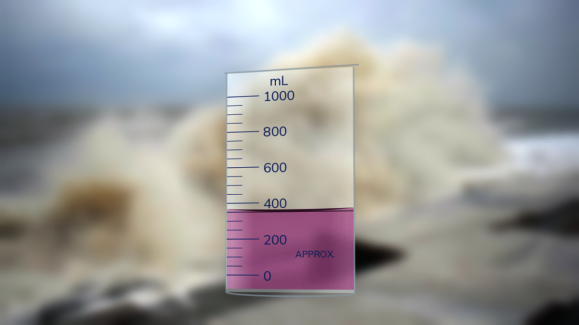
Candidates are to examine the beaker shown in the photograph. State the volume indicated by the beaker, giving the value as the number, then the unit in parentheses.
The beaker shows 350 (mL)
